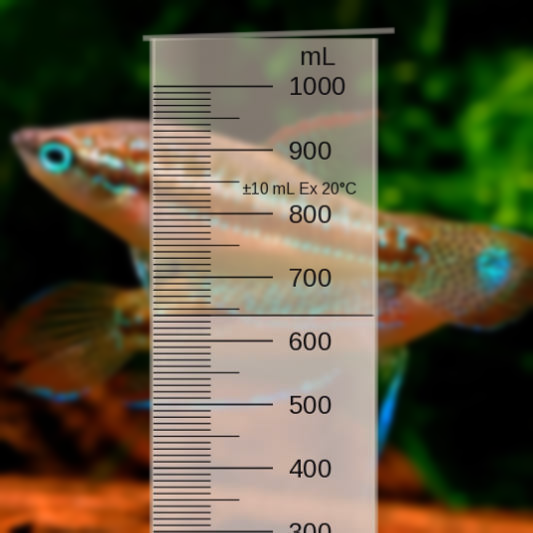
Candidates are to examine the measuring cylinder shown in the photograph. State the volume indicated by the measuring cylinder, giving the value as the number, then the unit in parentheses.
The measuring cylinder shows 640 (mL)
